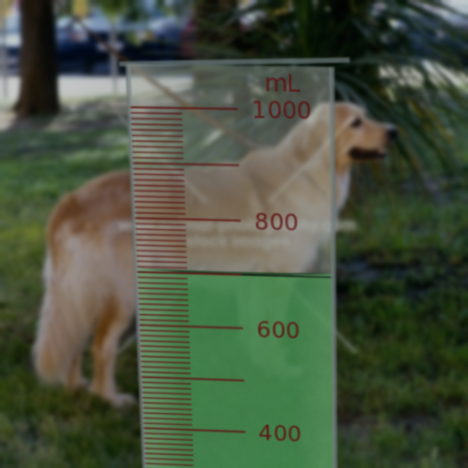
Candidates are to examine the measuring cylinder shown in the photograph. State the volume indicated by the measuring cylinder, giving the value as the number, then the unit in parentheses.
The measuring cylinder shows 700 (mL)
